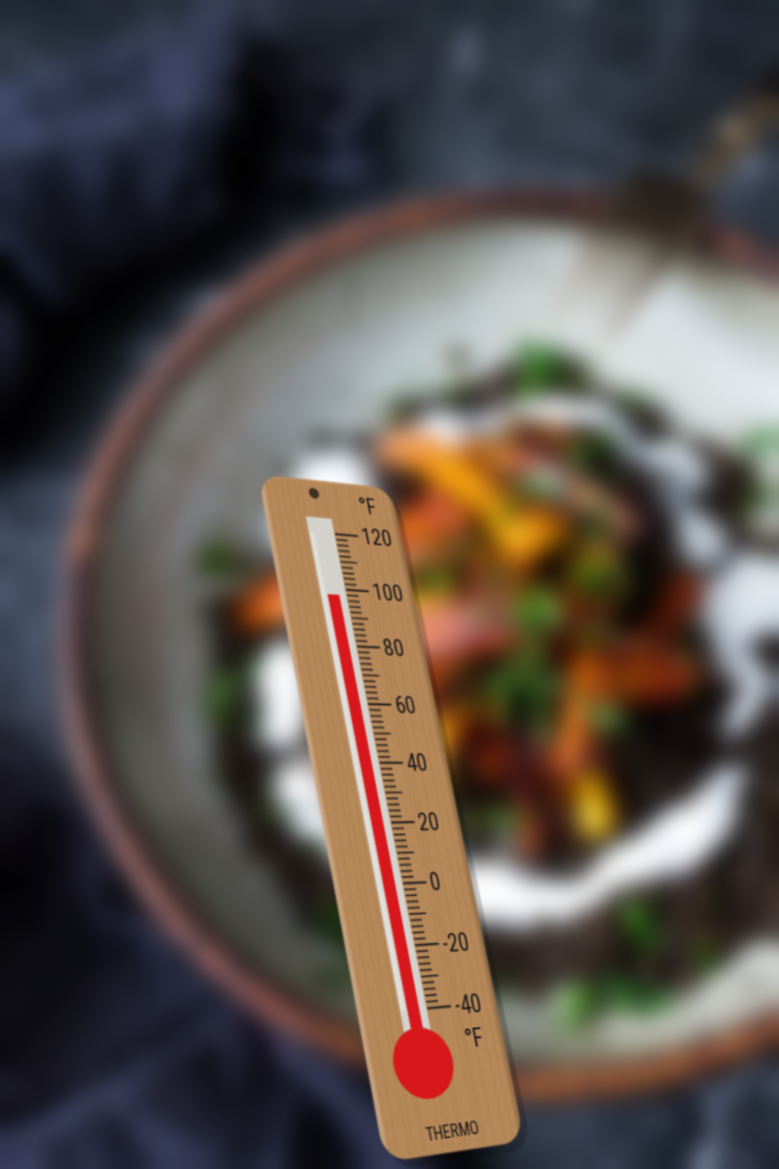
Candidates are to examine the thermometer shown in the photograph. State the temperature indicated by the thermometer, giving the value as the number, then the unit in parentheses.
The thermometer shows 98 (°F)
